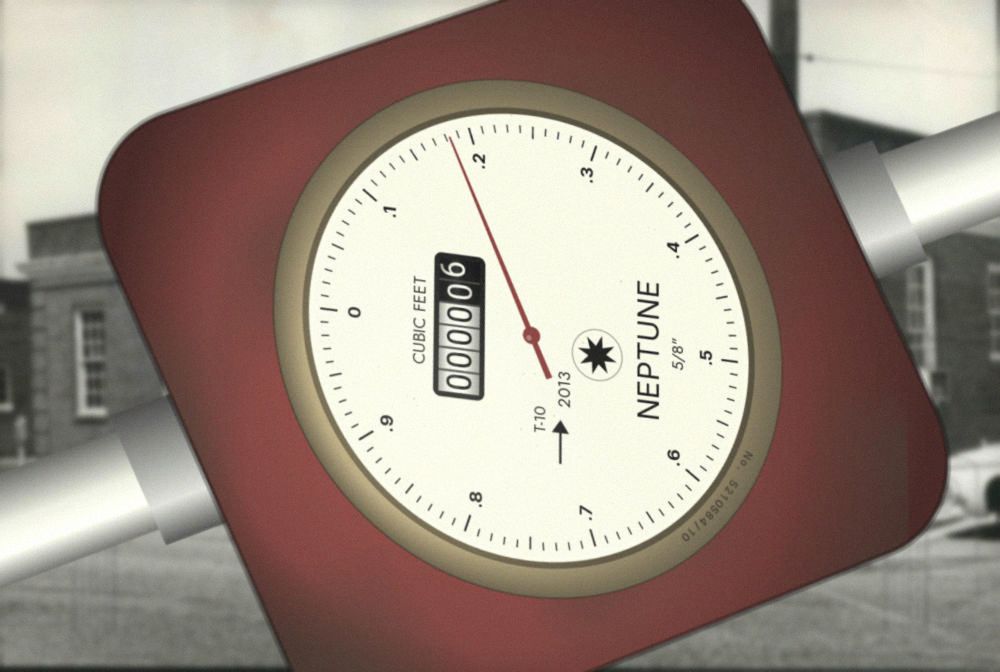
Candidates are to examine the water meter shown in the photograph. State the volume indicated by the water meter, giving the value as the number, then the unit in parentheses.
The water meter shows 6.18 (ft³)
